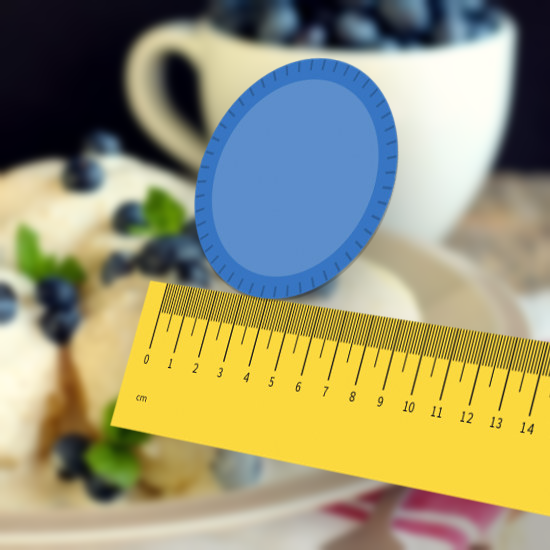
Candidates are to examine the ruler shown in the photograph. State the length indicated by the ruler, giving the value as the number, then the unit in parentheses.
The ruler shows 7.5 (cm)
